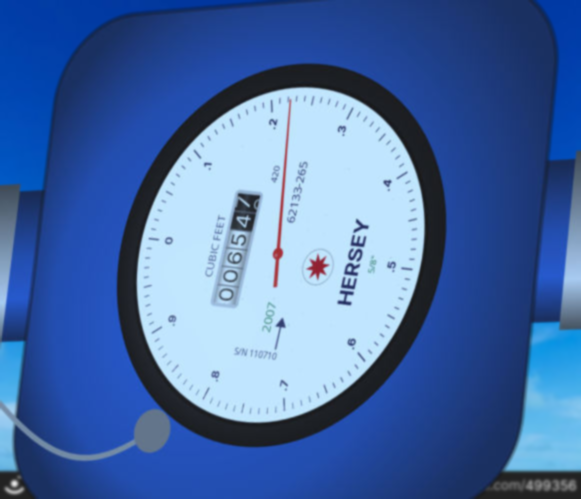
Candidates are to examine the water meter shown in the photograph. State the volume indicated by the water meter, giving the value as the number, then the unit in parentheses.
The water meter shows 6547.22 (ft³)
